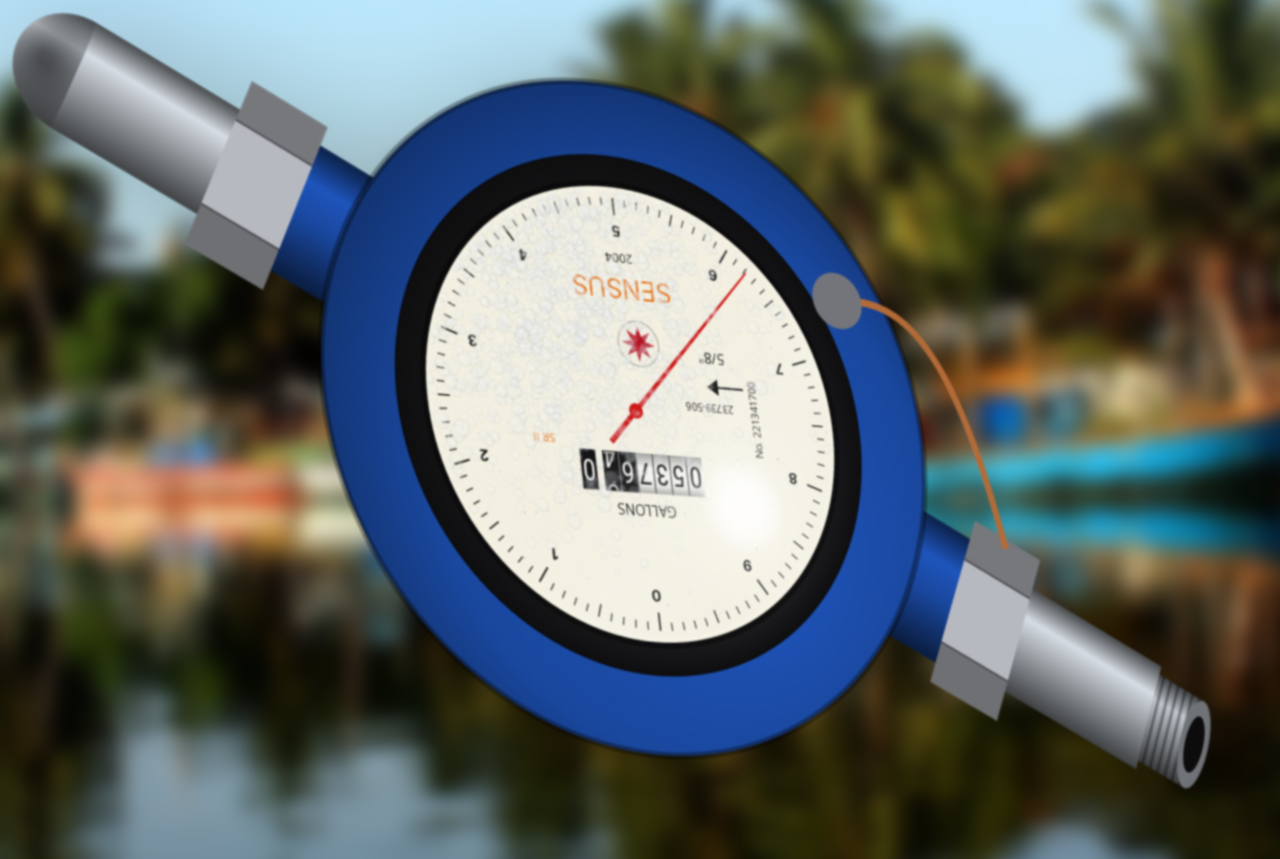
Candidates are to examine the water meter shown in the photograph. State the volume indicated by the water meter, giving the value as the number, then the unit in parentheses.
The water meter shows 537636.2 (gal)
